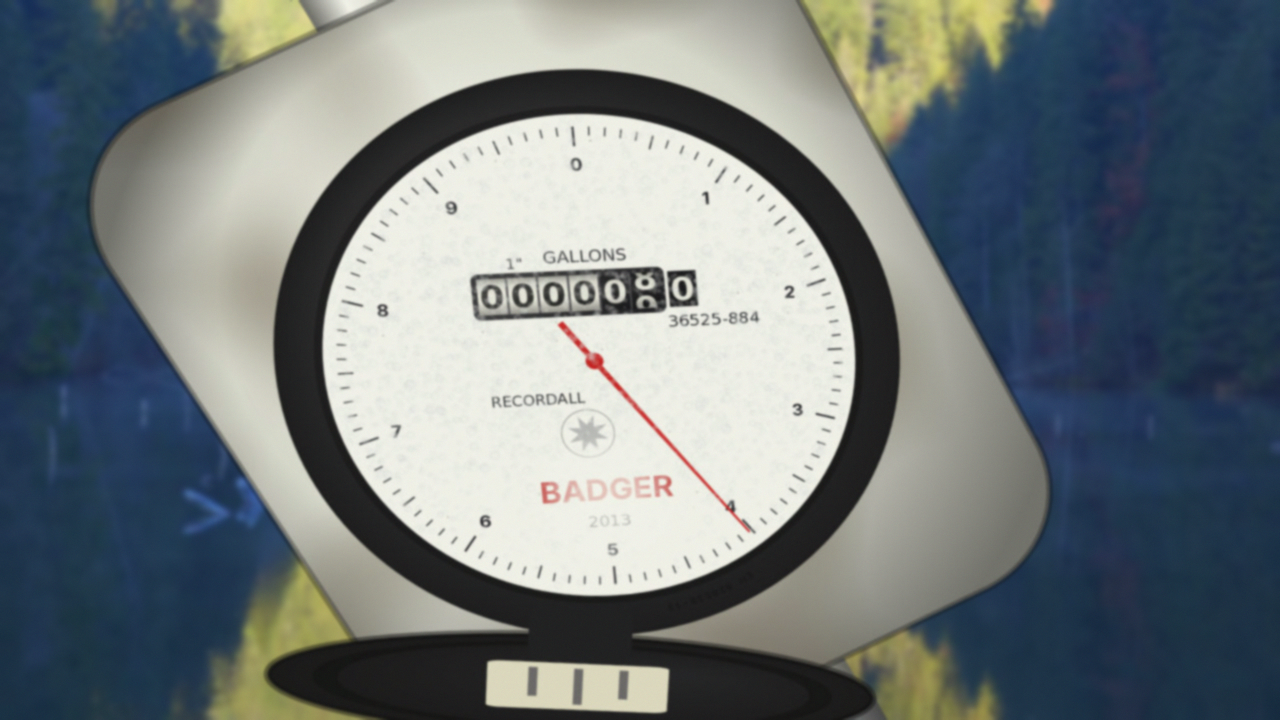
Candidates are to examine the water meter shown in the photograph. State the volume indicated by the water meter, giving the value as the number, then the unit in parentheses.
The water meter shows 84.0 (gal)
